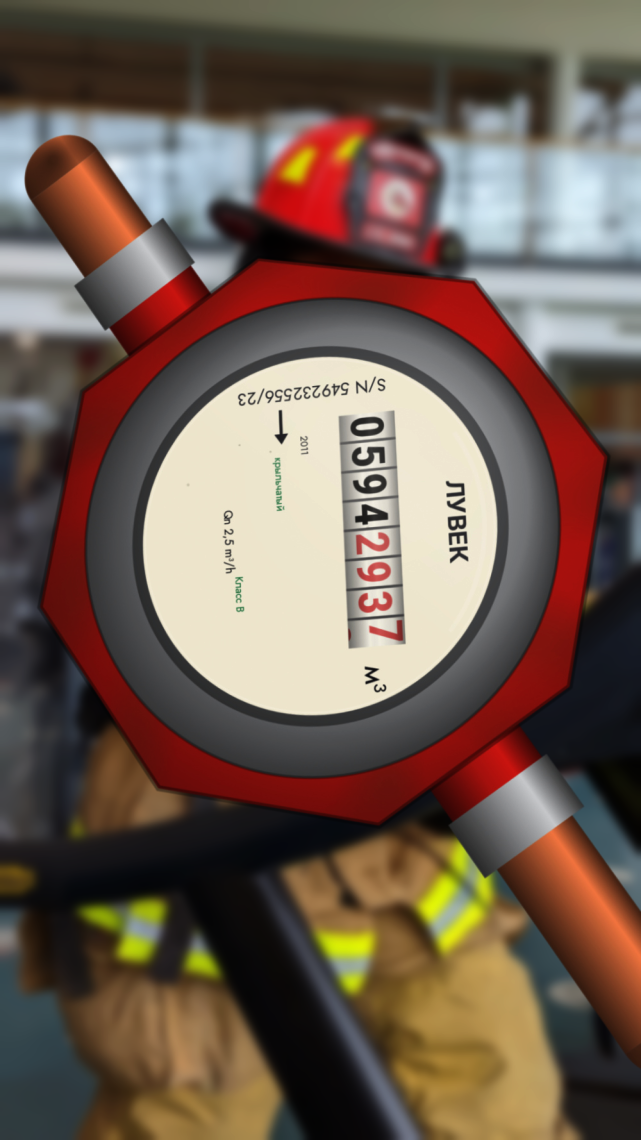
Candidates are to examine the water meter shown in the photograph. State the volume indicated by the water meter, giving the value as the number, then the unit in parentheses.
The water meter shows 594.2937 (m³)
